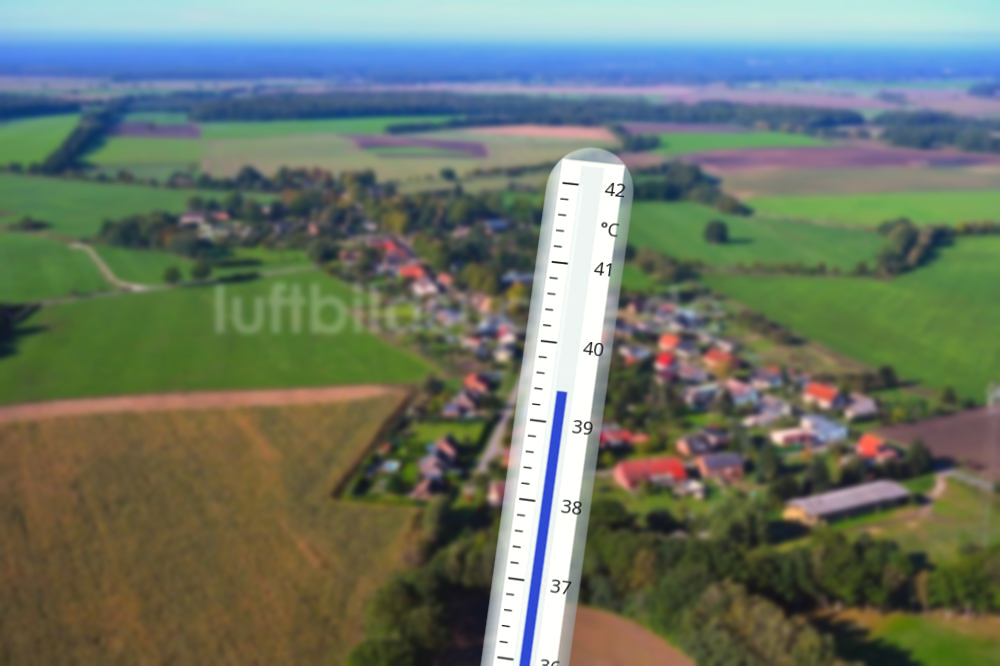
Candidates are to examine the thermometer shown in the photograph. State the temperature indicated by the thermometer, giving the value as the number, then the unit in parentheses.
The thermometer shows 39.4 (°C)
